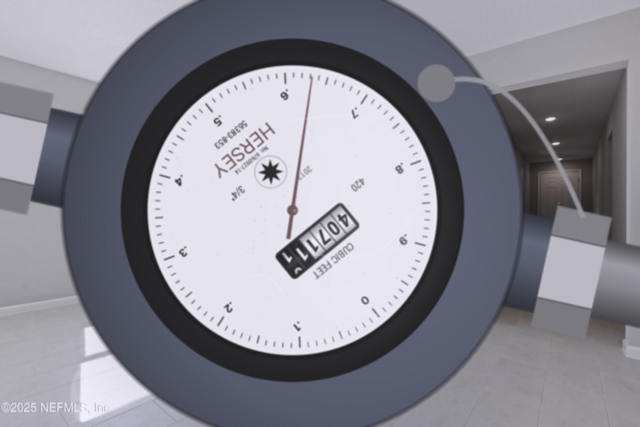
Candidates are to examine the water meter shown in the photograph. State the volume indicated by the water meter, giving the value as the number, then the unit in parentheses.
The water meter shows 407110.63 (ft³)
